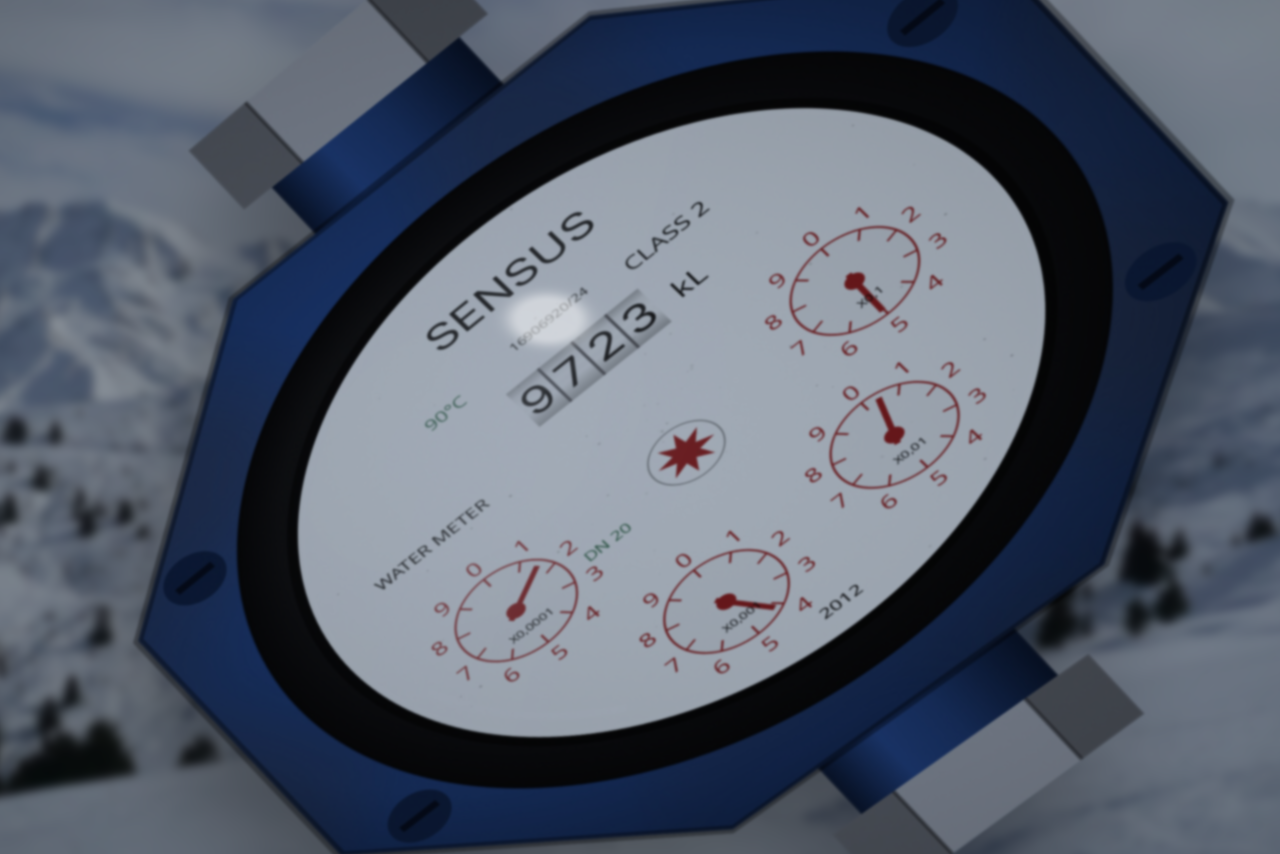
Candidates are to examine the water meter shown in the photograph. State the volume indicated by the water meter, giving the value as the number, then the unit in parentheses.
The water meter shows 9723.5041 (kL)
